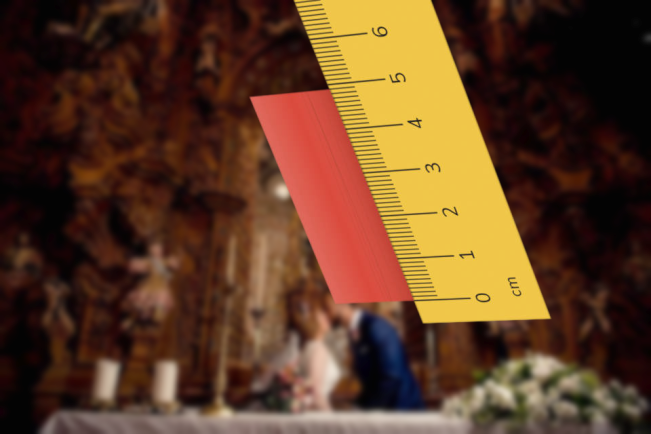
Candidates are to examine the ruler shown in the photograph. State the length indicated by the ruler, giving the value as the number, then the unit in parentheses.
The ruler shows 4.9 (cm)
